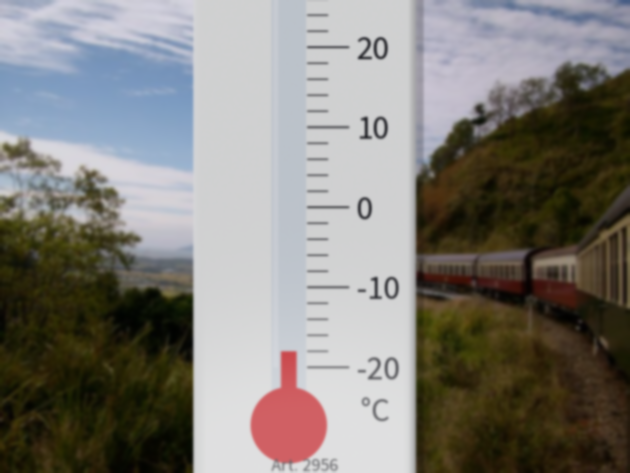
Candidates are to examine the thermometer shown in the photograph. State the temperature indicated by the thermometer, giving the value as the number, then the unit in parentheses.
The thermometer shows -18 (°C)
